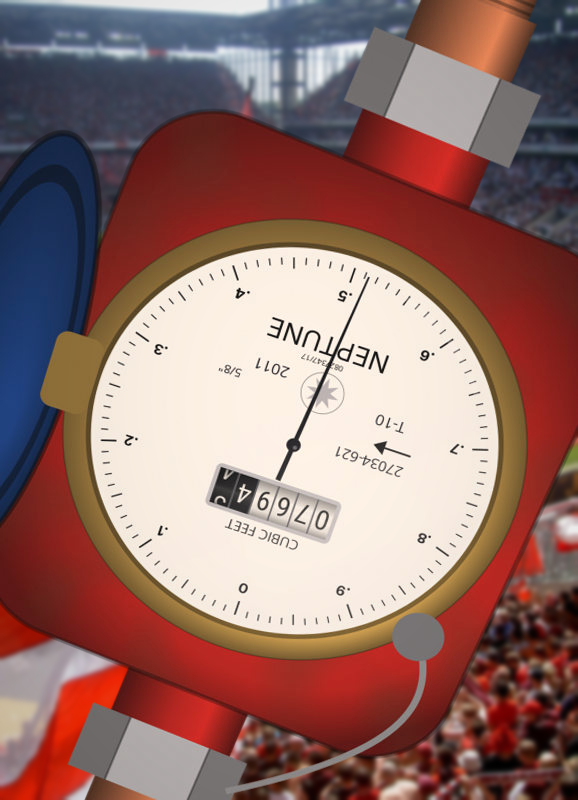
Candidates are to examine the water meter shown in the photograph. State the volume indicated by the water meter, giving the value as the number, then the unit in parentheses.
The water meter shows 76943.51 (ft³)
